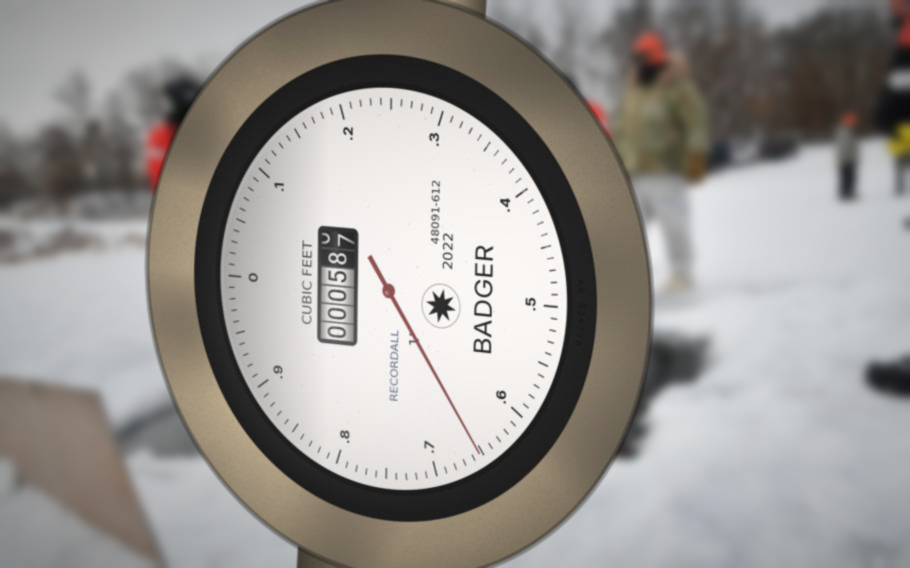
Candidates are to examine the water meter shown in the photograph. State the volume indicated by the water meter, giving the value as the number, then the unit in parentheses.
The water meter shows 586.65 (ft³)
